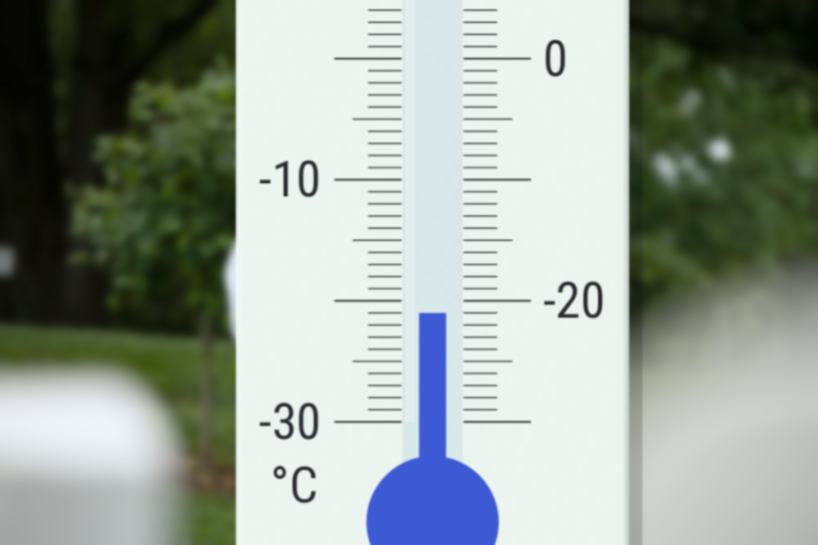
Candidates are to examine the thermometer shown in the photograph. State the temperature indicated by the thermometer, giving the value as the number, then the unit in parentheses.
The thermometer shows -21 (°C)
